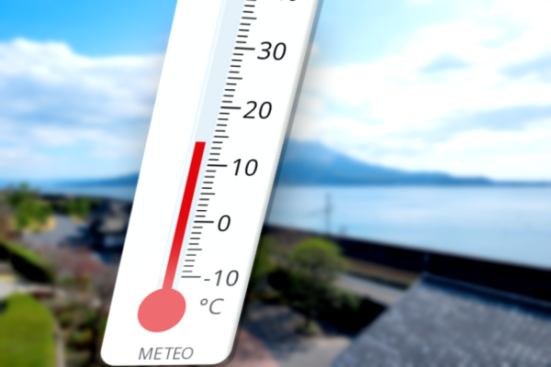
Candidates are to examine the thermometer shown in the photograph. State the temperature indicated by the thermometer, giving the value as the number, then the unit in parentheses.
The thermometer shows 14 (°C)
